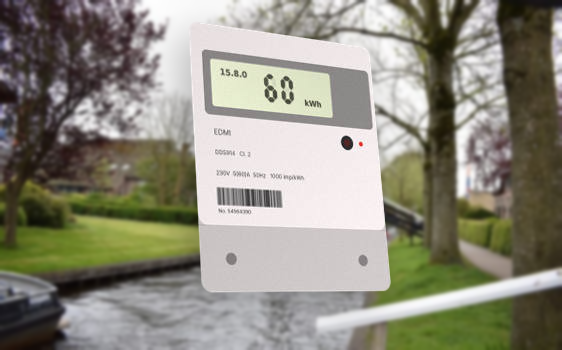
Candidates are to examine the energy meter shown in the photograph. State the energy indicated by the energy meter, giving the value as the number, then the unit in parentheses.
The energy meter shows 60 (kWh)
